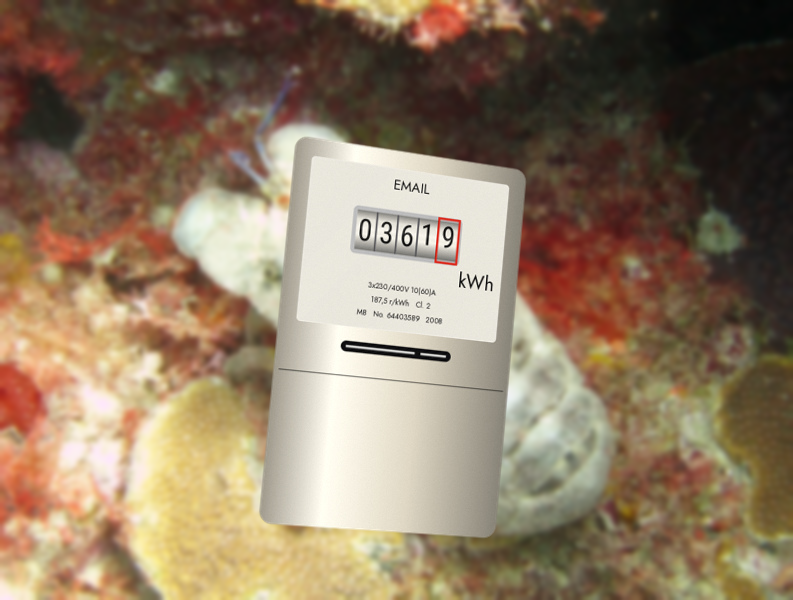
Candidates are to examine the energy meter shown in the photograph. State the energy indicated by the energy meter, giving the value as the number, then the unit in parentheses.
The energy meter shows 361.9 (kWh)
